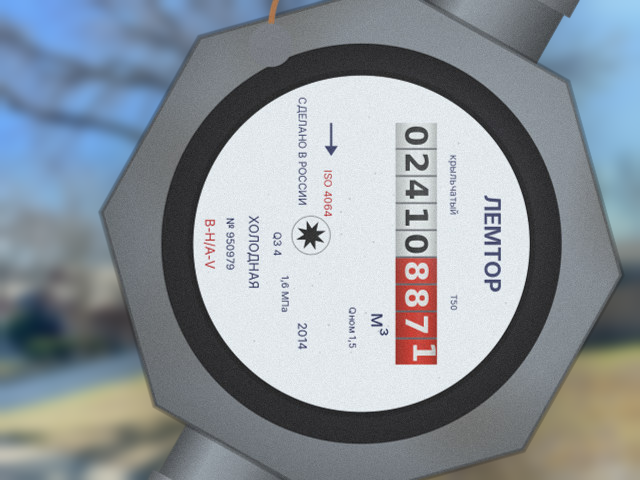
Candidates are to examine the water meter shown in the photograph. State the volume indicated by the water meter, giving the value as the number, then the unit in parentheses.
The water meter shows 2410.8871 (m³)
